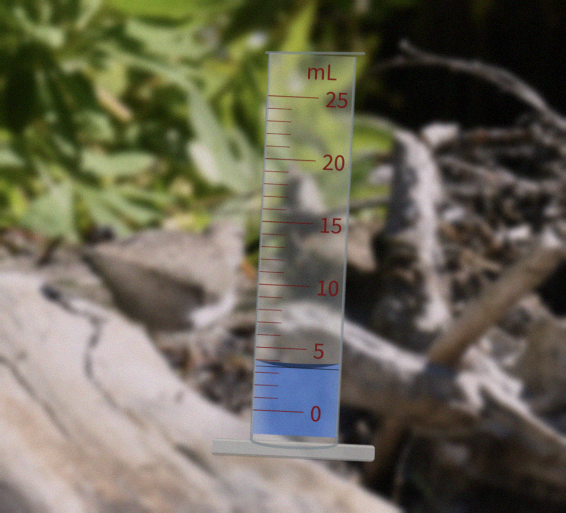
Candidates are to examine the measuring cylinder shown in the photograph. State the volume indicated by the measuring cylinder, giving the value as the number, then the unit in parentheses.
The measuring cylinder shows 3.5 (mL)
